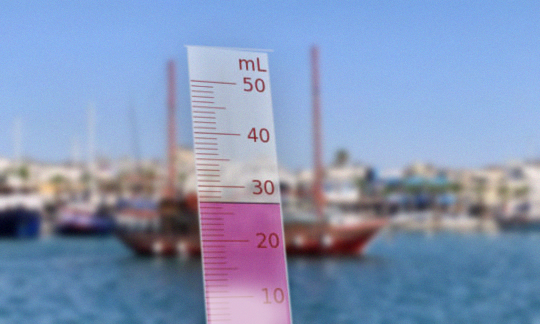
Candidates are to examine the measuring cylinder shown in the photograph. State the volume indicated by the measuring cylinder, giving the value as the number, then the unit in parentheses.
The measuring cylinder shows 27 (mL)
